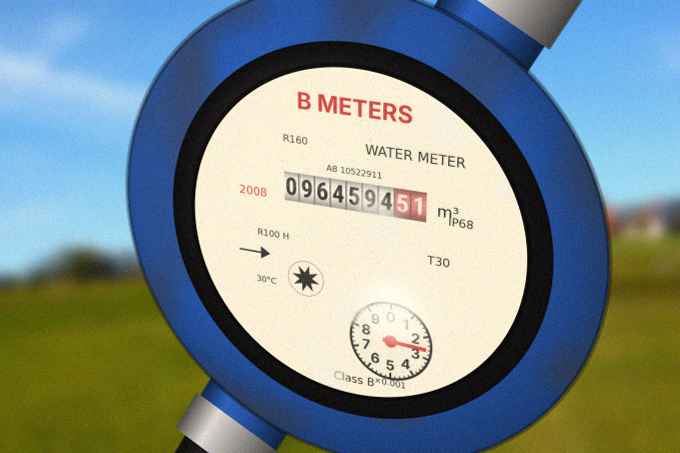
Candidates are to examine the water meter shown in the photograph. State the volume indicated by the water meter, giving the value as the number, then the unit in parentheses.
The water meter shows 964594.512 (m³)
